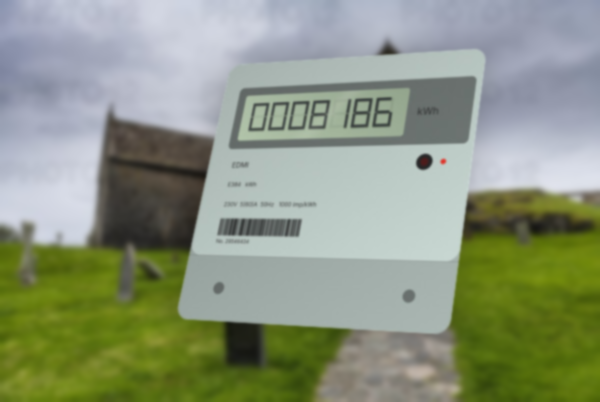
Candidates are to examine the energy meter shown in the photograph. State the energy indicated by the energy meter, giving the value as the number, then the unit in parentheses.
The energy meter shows 8186 (kWh)
